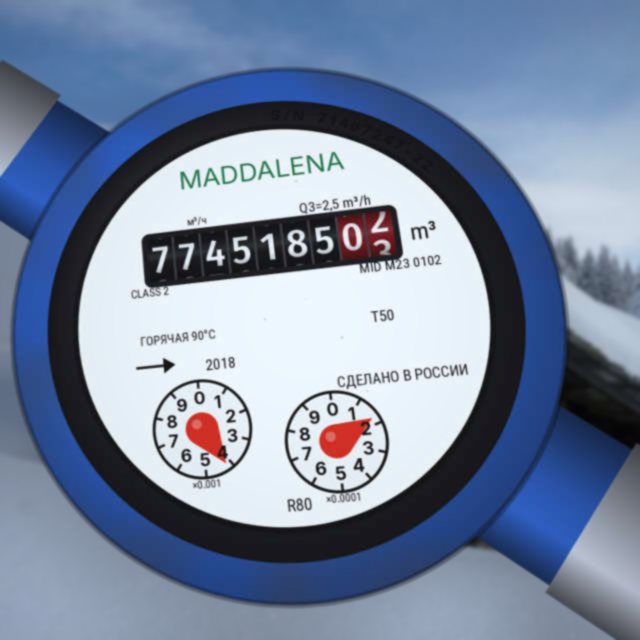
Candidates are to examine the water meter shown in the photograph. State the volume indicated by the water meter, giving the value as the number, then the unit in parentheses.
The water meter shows 7745185.0241 (m³)
